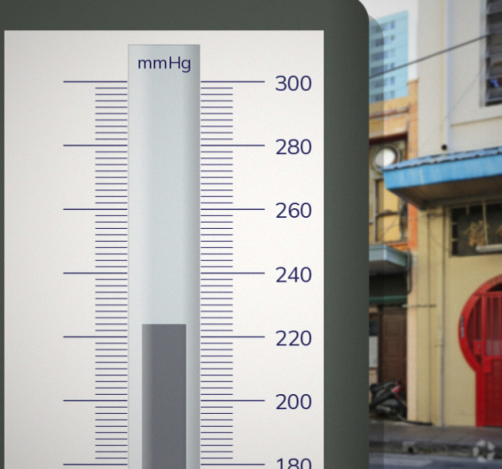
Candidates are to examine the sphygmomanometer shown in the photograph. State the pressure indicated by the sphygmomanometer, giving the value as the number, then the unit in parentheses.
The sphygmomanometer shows 224 (mmHg)
